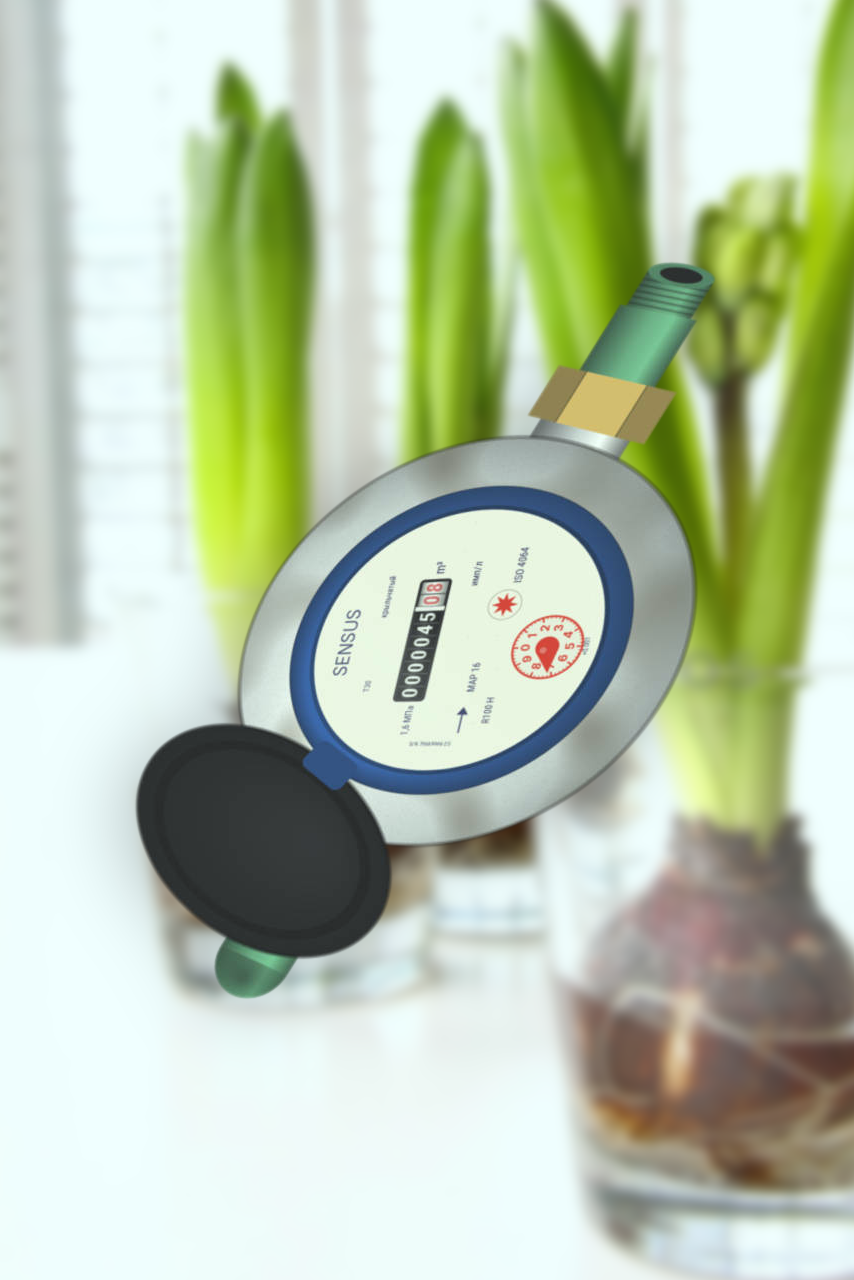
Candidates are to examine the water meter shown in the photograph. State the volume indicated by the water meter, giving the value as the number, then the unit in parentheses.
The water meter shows 45.087 (m³)
